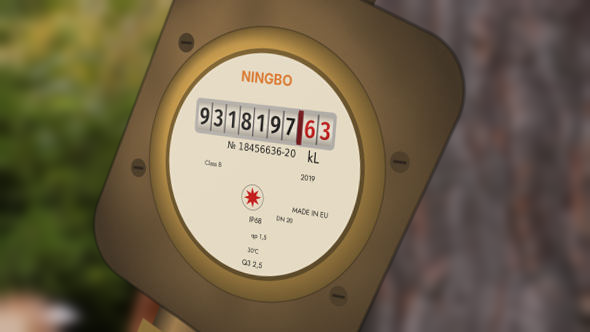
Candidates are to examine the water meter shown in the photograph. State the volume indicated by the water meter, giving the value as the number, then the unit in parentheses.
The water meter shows 9318197.63 (kL)
